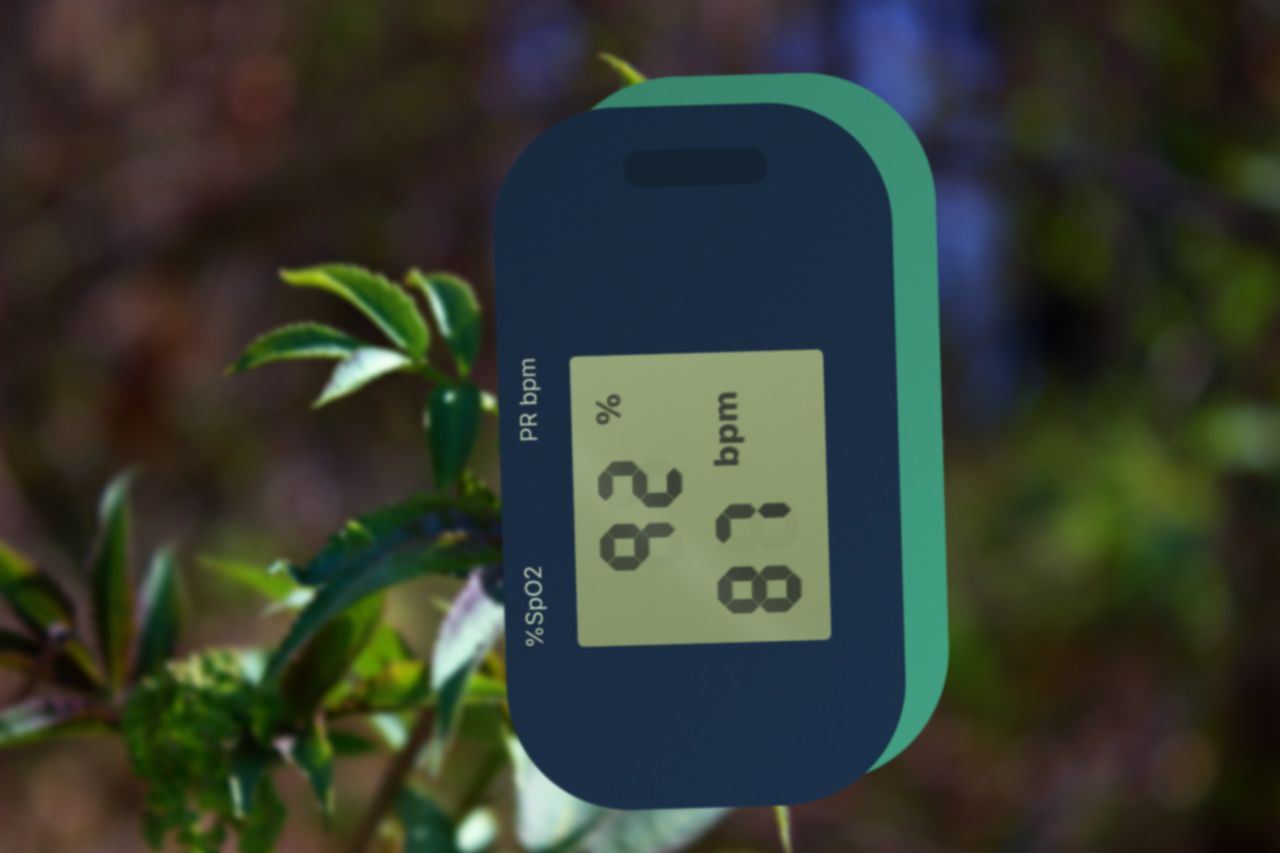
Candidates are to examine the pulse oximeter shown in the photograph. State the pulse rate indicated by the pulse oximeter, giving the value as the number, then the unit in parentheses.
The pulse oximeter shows 87 (bpm)
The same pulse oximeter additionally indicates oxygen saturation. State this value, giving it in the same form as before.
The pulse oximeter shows 92 (%)
